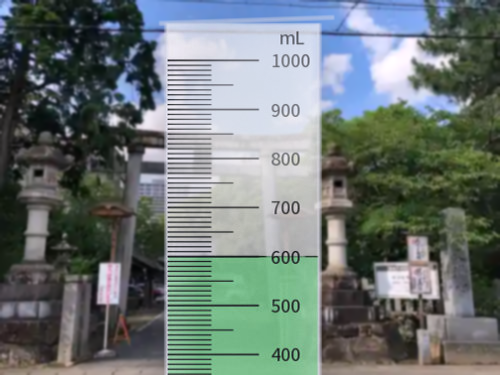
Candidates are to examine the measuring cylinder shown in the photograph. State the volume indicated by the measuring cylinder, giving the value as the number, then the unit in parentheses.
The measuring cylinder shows 600 (mL)
